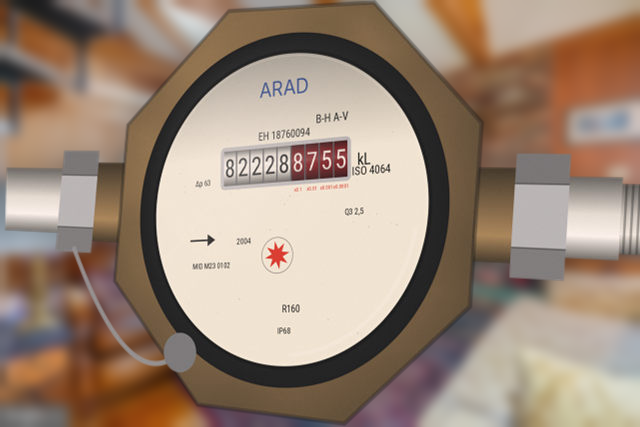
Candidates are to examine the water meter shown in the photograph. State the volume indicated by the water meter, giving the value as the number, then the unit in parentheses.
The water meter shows 82228.8755 (kL)
